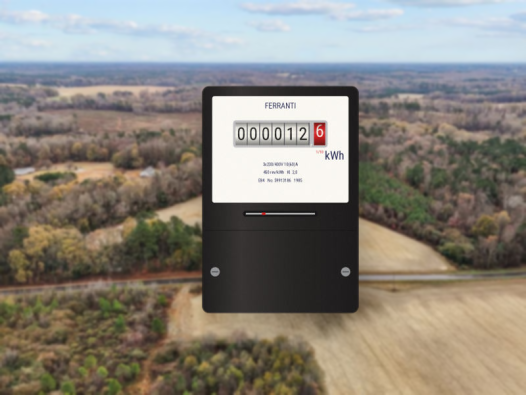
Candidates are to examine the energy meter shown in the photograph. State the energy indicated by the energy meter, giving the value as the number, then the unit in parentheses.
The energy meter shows 12.6 (kWh)
